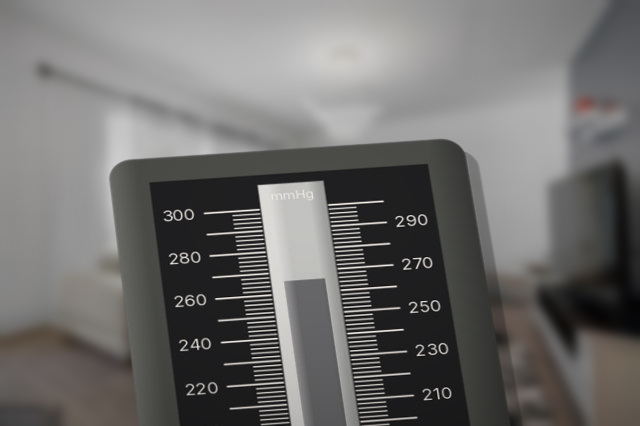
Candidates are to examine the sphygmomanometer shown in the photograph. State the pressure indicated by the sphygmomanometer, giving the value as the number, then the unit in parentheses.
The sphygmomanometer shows 266 (mmHg)
